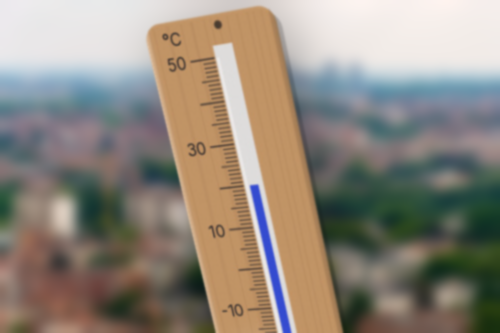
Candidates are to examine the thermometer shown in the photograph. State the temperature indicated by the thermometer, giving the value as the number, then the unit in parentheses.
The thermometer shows 20 (°C)
